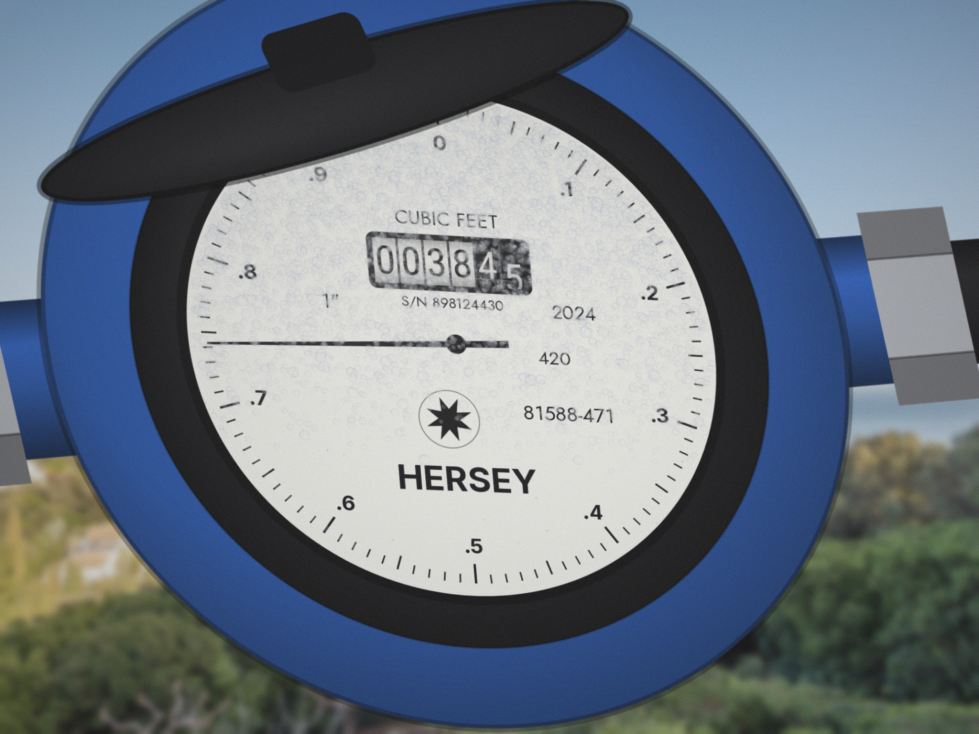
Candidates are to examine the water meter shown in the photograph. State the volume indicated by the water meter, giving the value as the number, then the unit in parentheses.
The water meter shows 3844.74 (ft³)
